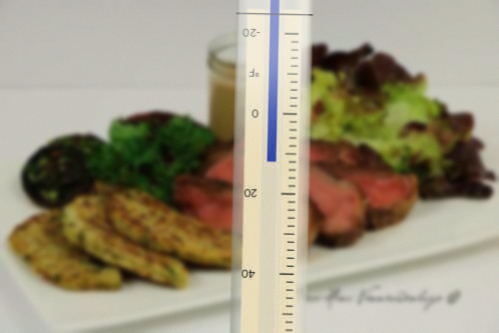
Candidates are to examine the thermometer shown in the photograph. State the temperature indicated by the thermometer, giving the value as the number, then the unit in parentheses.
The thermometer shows 12 (°F)
